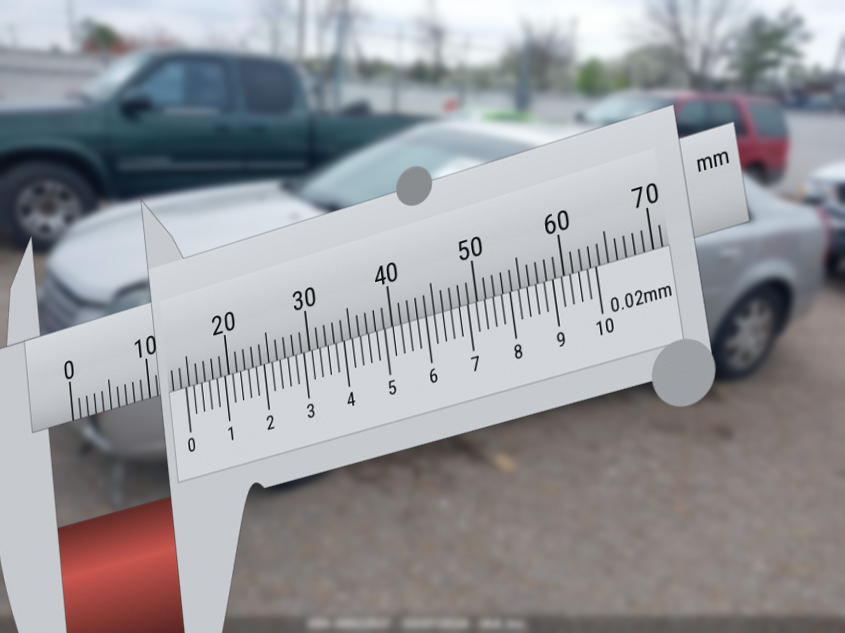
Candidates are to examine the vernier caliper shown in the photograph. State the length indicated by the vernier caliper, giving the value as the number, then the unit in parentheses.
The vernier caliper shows 14.6 (mm)
